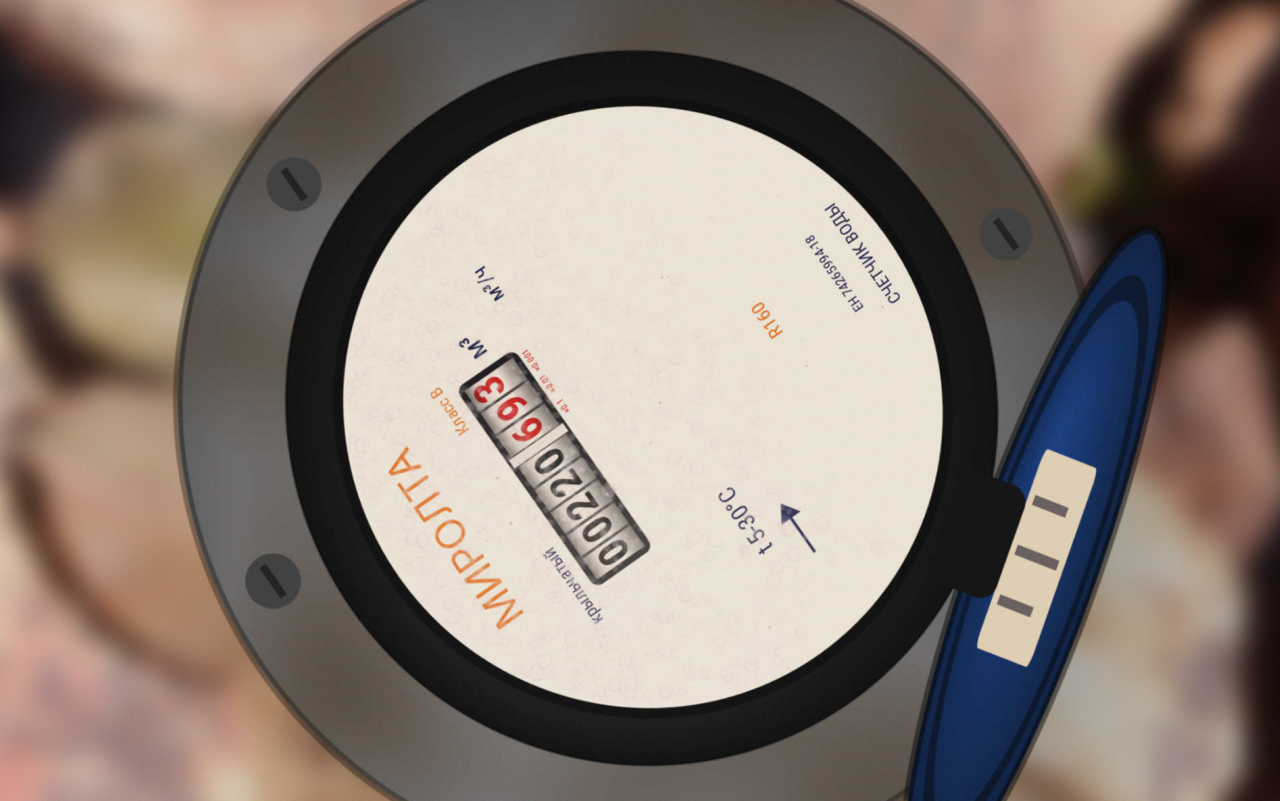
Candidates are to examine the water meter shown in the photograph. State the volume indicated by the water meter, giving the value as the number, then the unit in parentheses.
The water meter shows 220.693 (m³)
